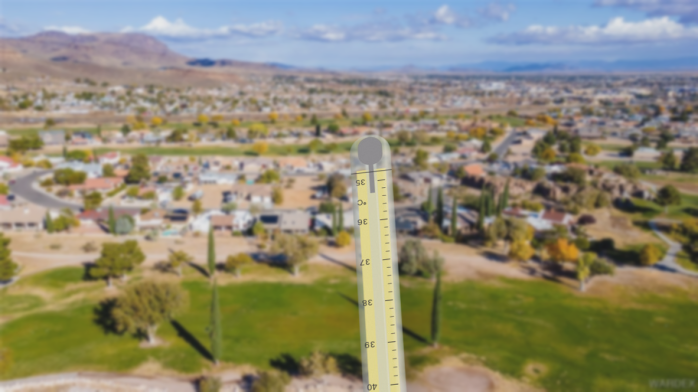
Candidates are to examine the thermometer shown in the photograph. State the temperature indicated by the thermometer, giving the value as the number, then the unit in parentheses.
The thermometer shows 35.3 (°C)
